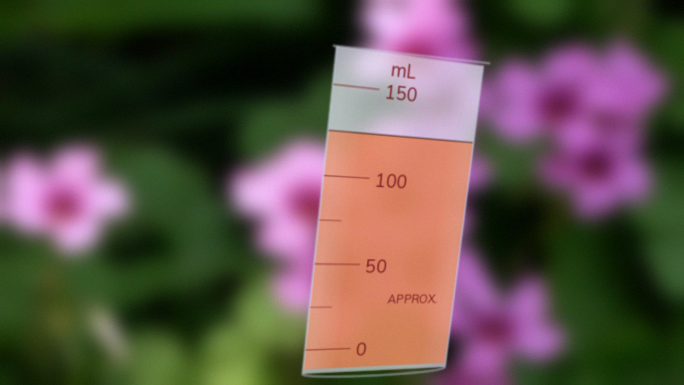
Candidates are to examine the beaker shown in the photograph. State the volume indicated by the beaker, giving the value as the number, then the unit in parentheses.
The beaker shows 125 (mL)
